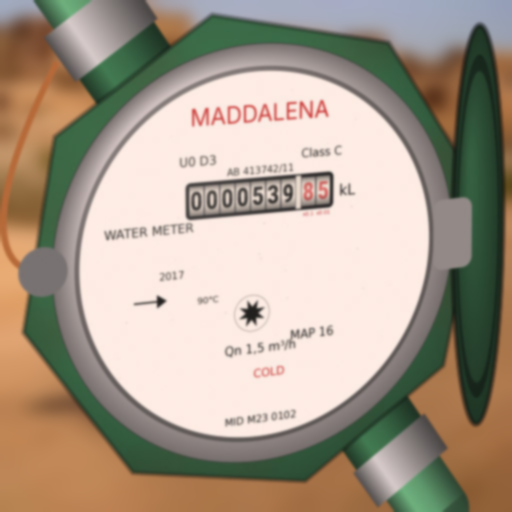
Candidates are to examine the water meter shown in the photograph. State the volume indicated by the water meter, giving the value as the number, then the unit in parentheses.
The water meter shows 539.85 (kL)
